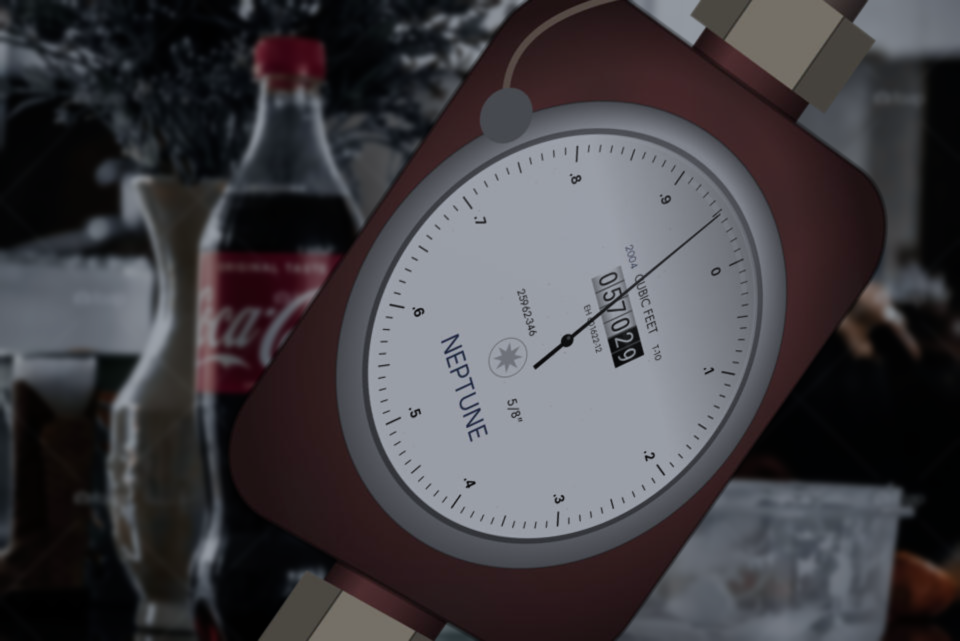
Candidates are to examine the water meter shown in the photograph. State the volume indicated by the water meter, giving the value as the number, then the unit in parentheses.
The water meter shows 57028.95 (ft³)
